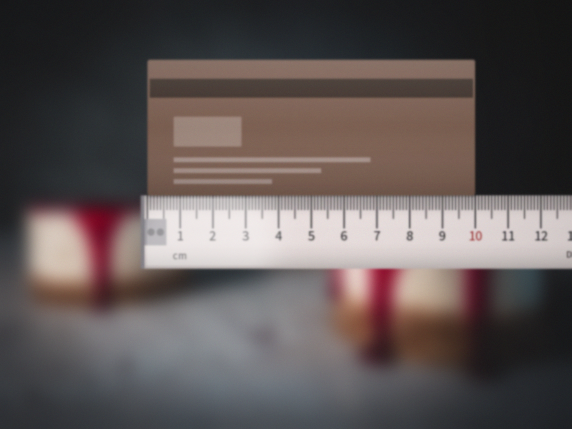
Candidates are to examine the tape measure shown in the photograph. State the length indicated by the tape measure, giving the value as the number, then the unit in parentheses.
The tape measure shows 10 (cm)
